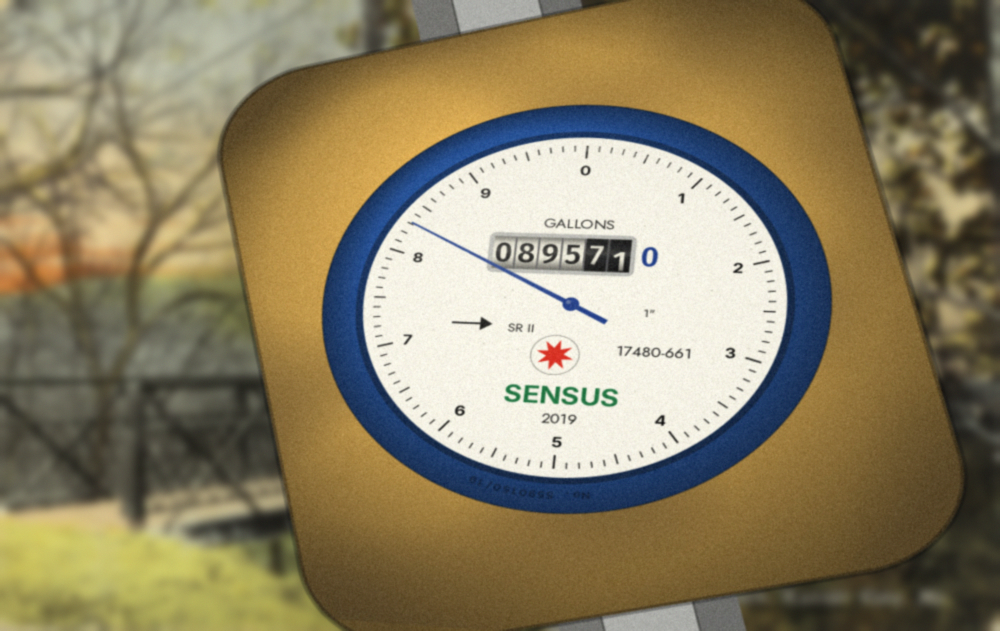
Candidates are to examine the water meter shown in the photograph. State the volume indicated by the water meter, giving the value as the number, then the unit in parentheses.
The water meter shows 895708.3 (gal)
